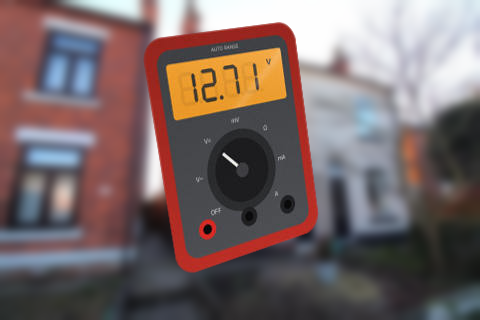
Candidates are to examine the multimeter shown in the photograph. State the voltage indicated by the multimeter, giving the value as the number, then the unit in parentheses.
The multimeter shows 12.71 (V)
